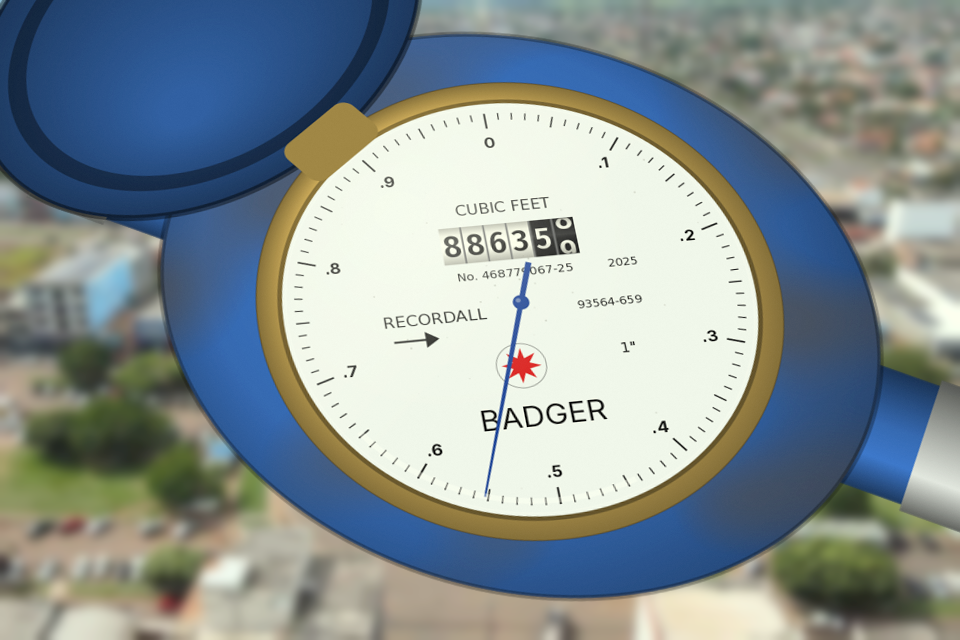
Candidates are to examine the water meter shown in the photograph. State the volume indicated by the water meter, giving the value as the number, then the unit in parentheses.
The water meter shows 886358.55 (ft³)
